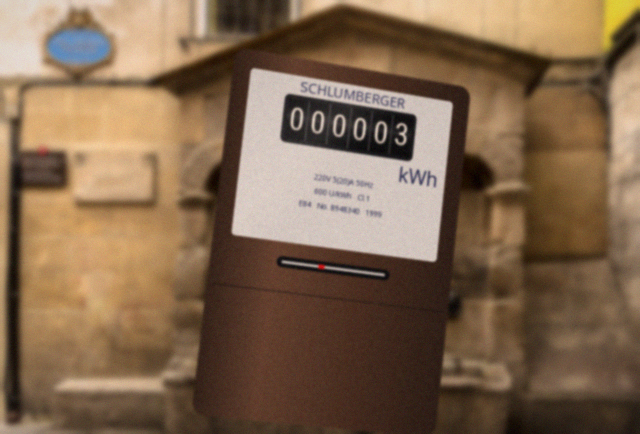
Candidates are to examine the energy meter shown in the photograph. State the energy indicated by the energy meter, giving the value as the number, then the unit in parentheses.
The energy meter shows 3 (kWh)
